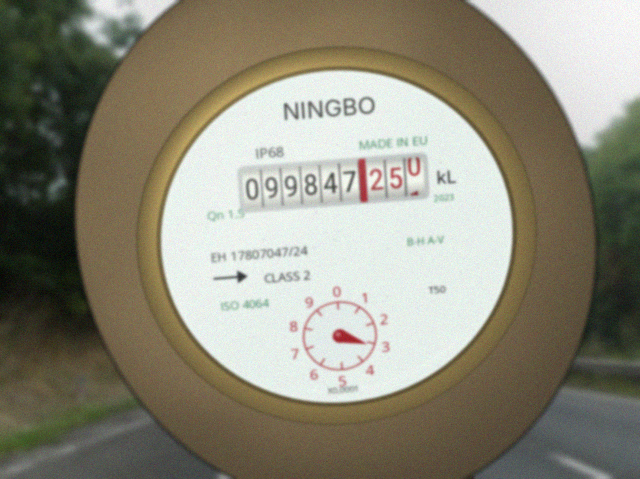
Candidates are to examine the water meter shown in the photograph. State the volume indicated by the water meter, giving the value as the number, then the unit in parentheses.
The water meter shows 99847.2503 (kL)
